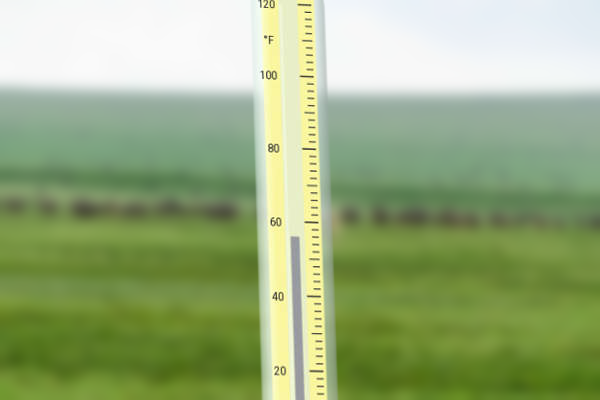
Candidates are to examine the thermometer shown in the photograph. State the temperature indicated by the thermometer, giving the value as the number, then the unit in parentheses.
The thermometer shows 56 (°F)
